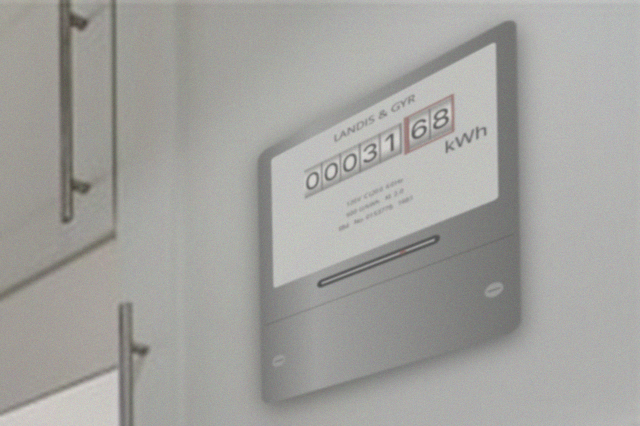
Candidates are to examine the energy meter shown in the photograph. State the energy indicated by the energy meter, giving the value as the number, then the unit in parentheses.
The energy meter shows 31.68 (kWh)
